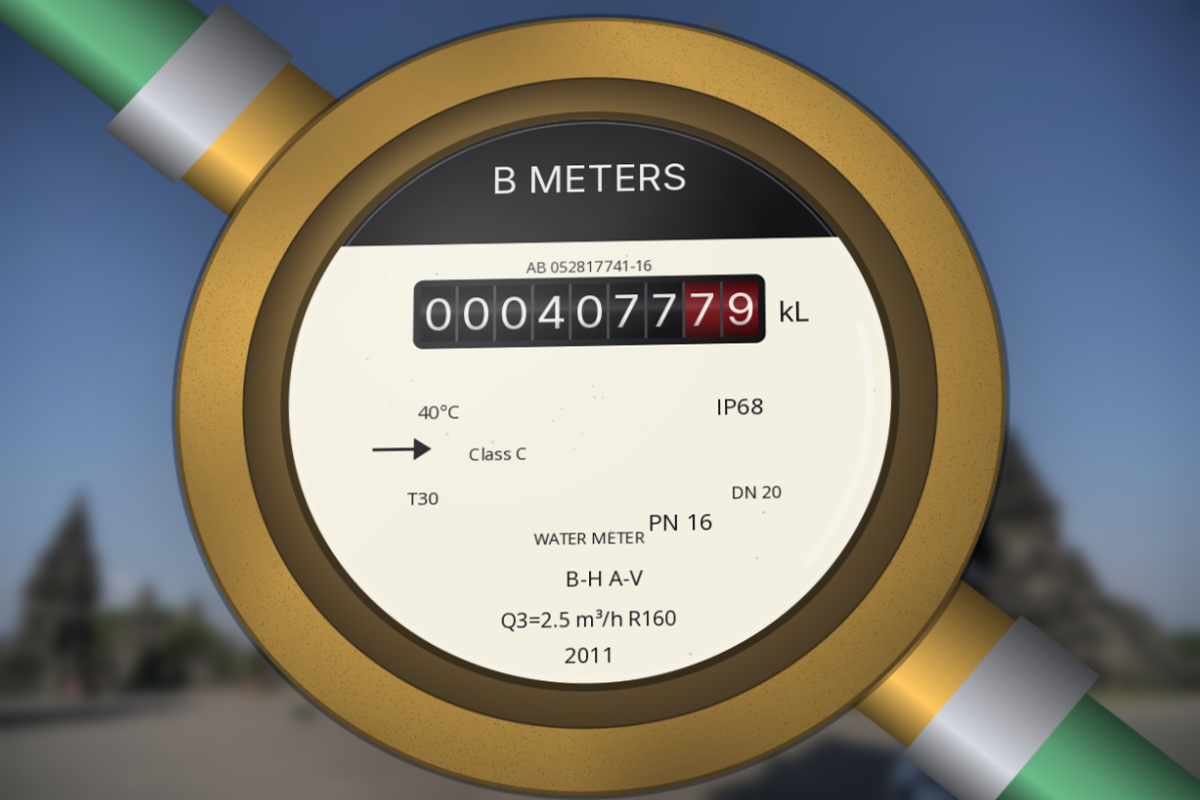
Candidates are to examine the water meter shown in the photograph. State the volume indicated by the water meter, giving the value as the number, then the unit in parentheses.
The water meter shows 4077.79 (kL)
